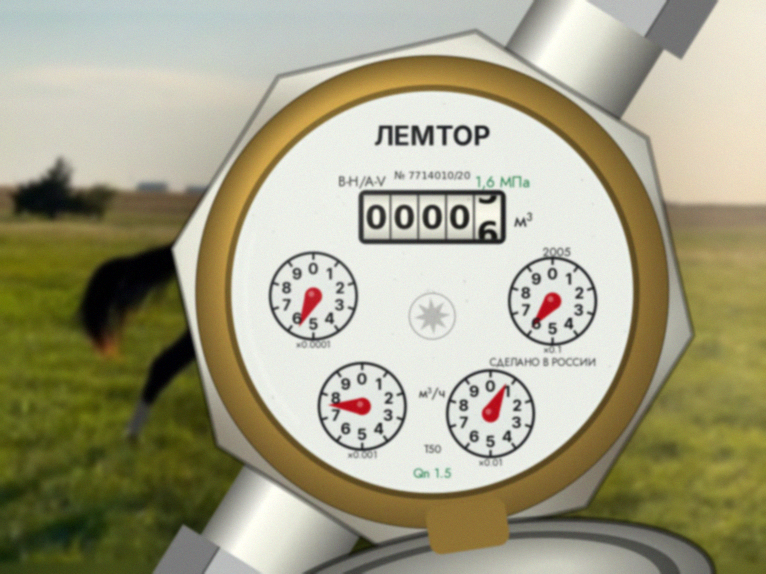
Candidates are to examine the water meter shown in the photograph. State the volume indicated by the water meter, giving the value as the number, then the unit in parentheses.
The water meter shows 5.6075 (m³)
